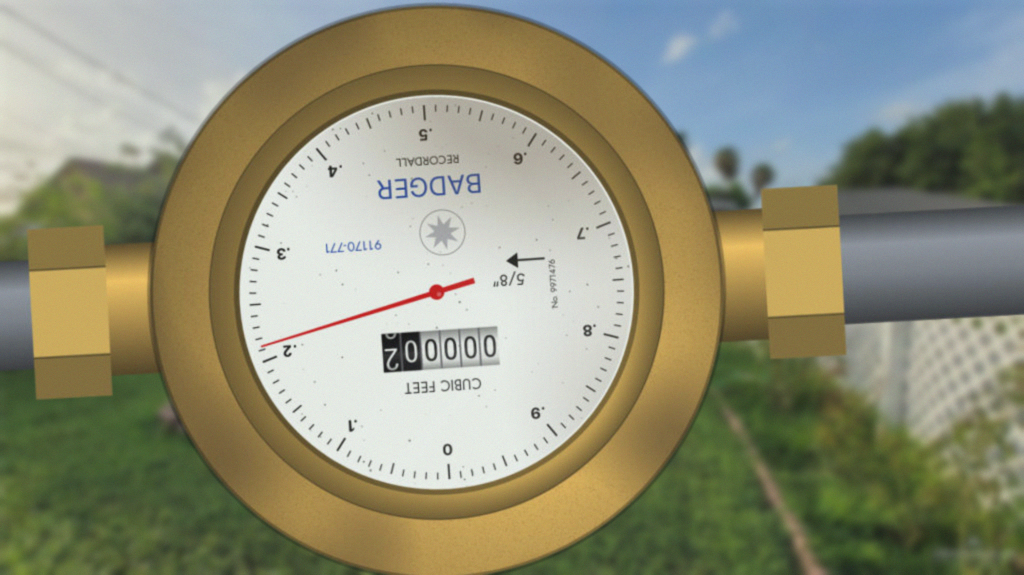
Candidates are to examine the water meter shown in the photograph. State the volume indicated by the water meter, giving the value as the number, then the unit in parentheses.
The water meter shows 2.21 (ft³)
